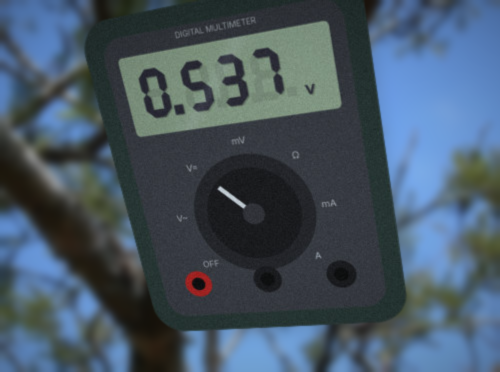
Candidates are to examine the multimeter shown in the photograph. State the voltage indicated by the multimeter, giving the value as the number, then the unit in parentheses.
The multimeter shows 0.537 (V)
